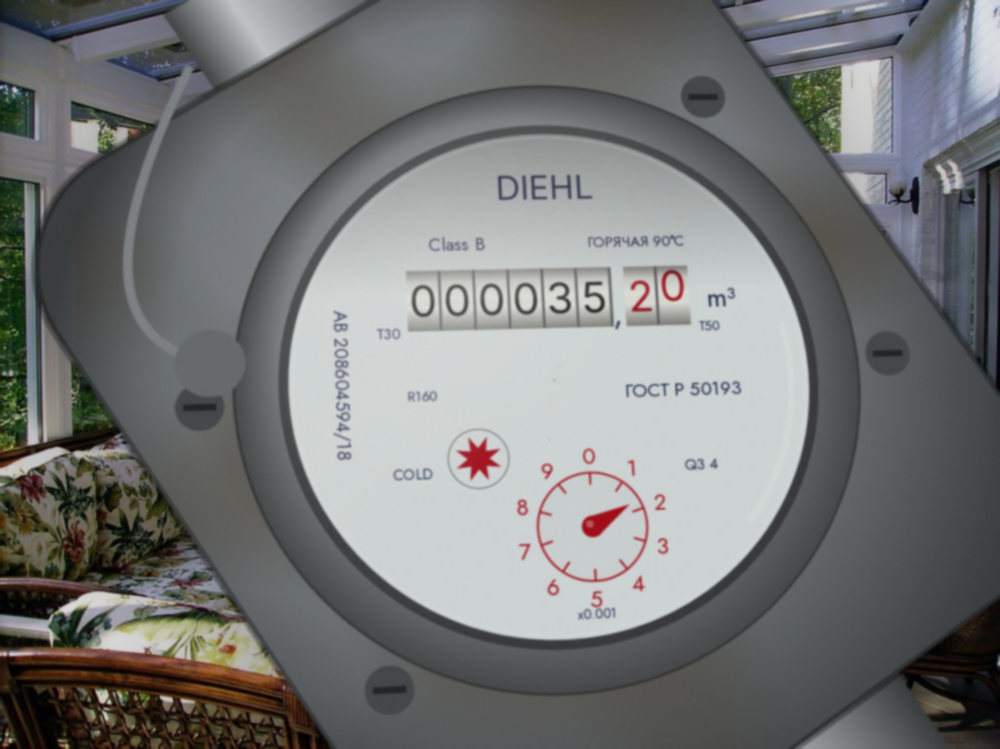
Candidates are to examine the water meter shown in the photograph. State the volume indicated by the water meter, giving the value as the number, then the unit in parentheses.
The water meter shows 35.201 (m³)
